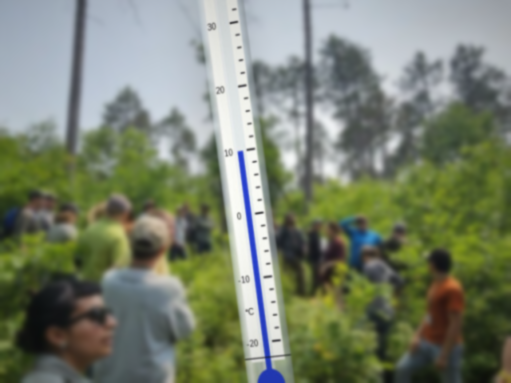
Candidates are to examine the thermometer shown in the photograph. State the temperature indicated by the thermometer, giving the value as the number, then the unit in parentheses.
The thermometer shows 10 (°C)
